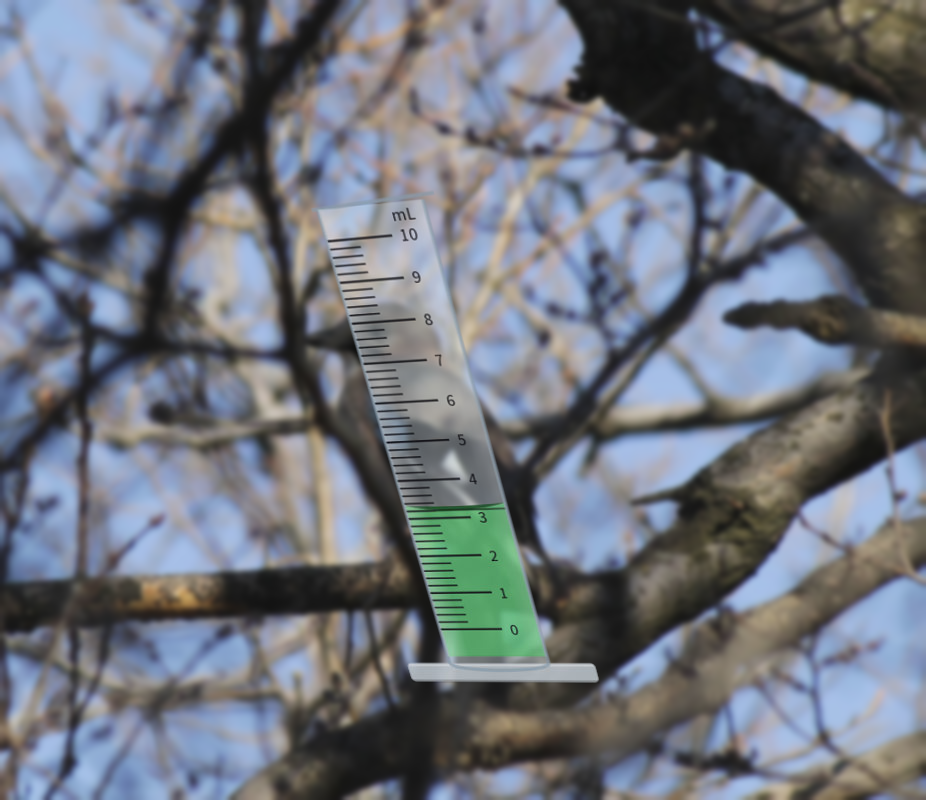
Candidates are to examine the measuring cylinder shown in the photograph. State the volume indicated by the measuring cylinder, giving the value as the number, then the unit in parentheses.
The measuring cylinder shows 3.2 (mL)
